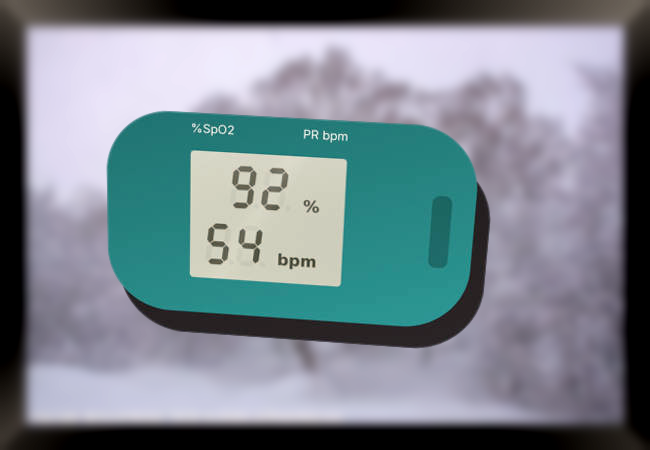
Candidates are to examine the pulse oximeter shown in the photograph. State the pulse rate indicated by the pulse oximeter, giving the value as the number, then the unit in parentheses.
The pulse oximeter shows 54 (bpm)
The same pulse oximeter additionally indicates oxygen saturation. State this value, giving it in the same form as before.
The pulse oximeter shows 92 (%)
